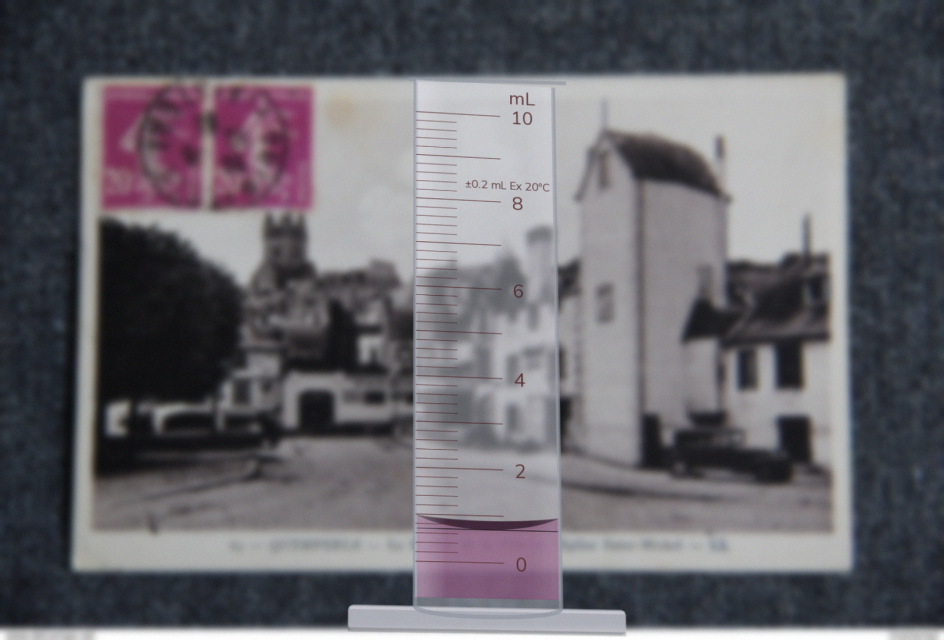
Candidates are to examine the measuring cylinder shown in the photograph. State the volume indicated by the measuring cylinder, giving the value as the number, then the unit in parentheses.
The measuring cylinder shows 0.7 (mL)
